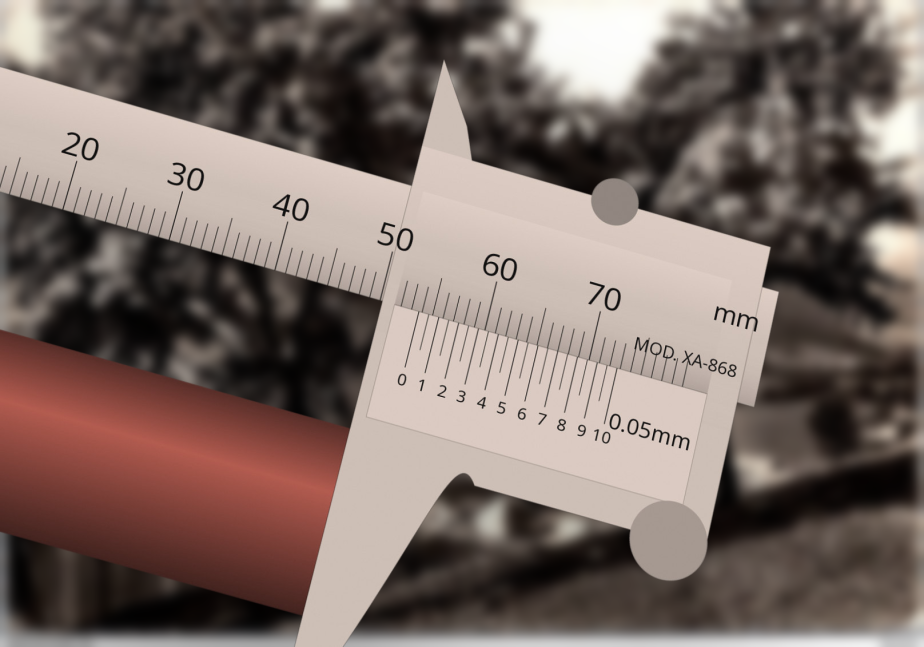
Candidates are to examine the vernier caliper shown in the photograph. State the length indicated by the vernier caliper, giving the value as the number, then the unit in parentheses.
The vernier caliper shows 53.7 (mm)
